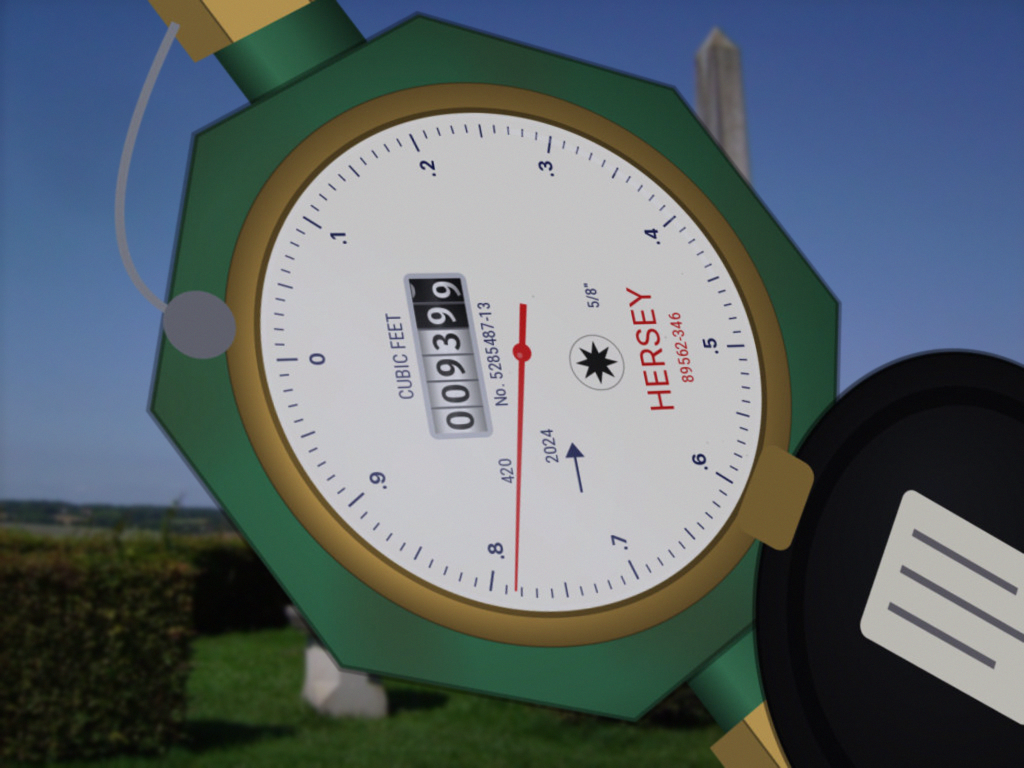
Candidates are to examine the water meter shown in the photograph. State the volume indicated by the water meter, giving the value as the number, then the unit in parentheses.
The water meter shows 9398.78 (ft³)
